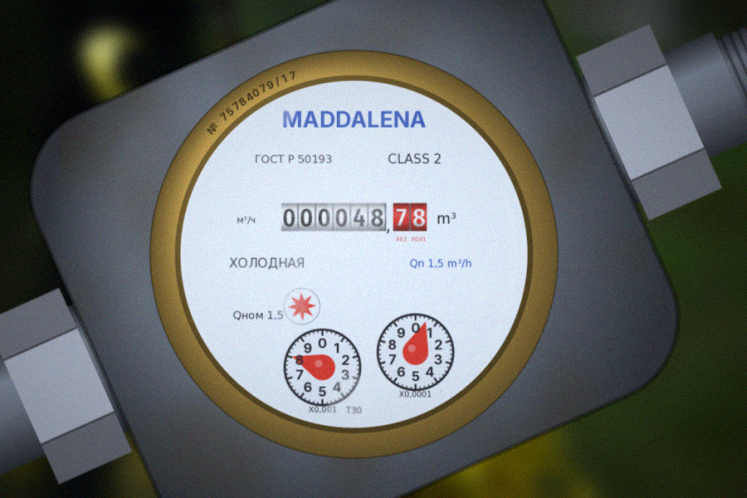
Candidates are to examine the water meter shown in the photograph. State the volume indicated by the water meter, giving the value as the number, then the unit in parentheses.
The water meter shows 48.7880 (m³)
